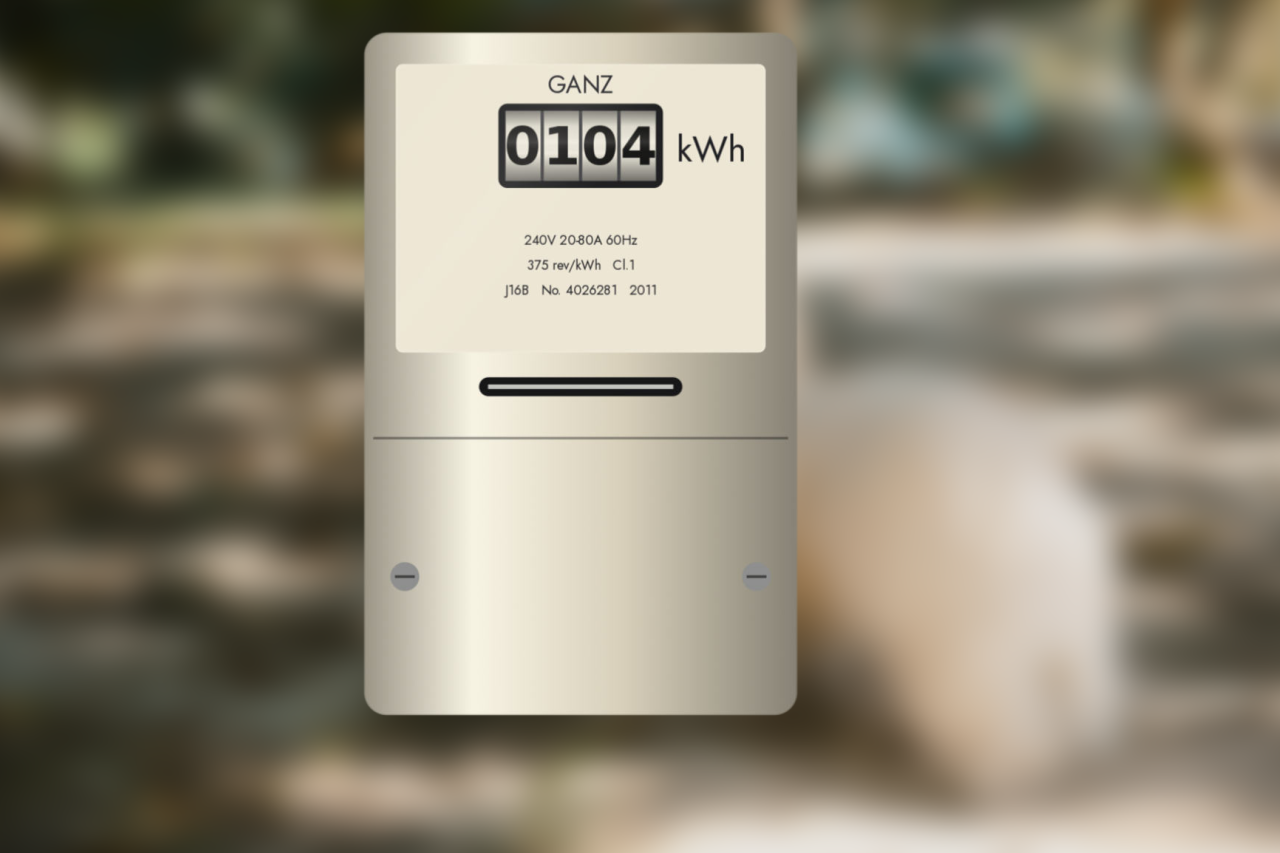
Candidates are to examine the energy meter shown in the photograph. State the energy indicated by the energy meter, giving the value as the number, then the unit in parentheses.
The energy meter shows 104 (kWh)
